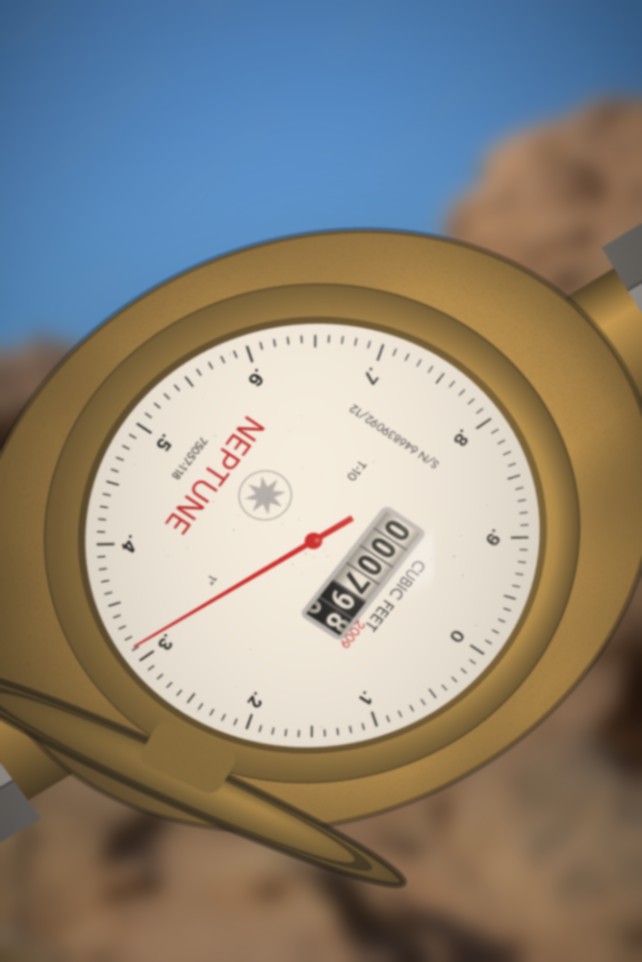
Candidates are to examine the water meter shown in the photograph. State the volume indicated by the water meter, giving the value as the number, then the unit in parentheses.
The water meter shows 798.31 (ft³)
